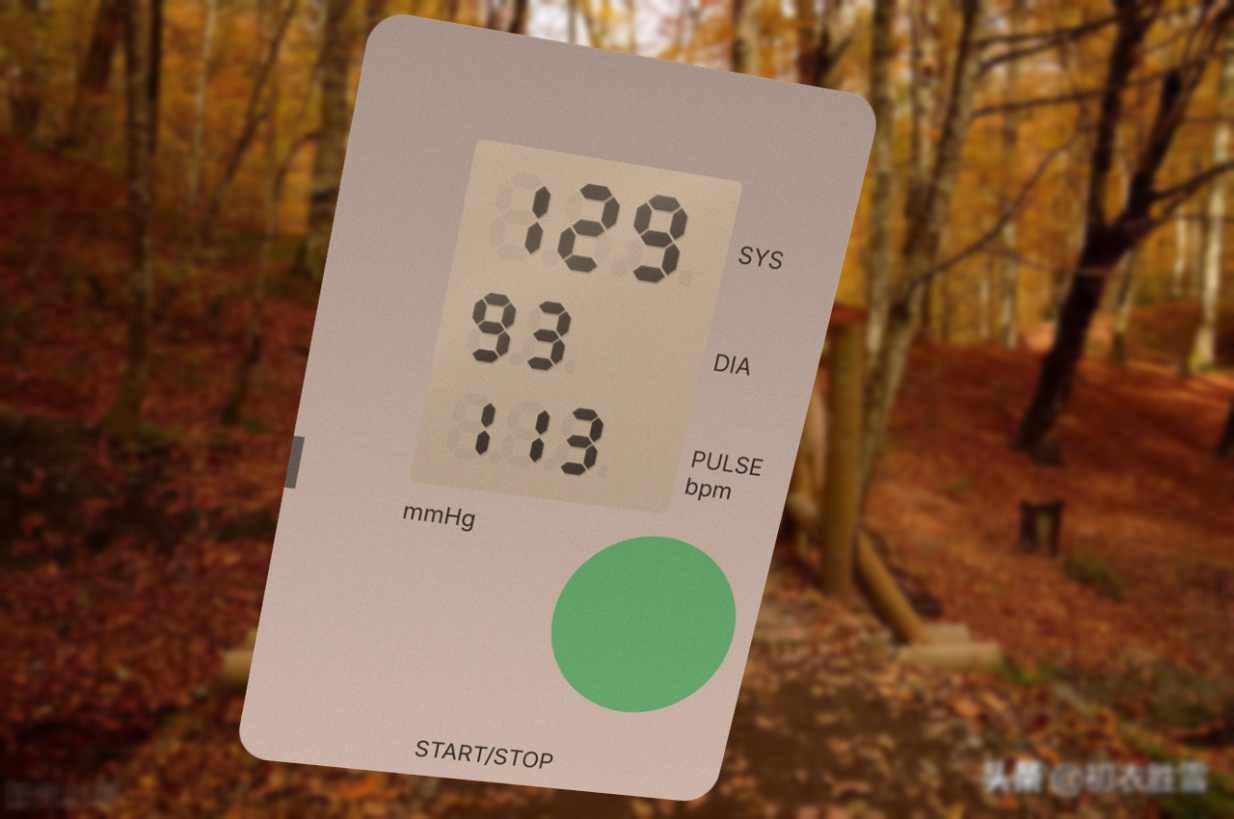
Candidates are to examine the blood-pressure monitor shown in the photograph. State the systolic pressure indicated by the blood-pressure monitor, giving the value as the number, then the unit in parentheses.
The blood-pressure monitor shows 129 (mmHg)
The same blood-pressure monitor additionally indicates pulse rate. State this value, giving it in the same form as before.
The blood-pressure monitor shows 113 (bpm)
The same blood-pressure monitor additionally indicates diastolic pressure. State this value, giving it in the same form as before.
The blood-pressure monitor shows 93 (mmHg)
